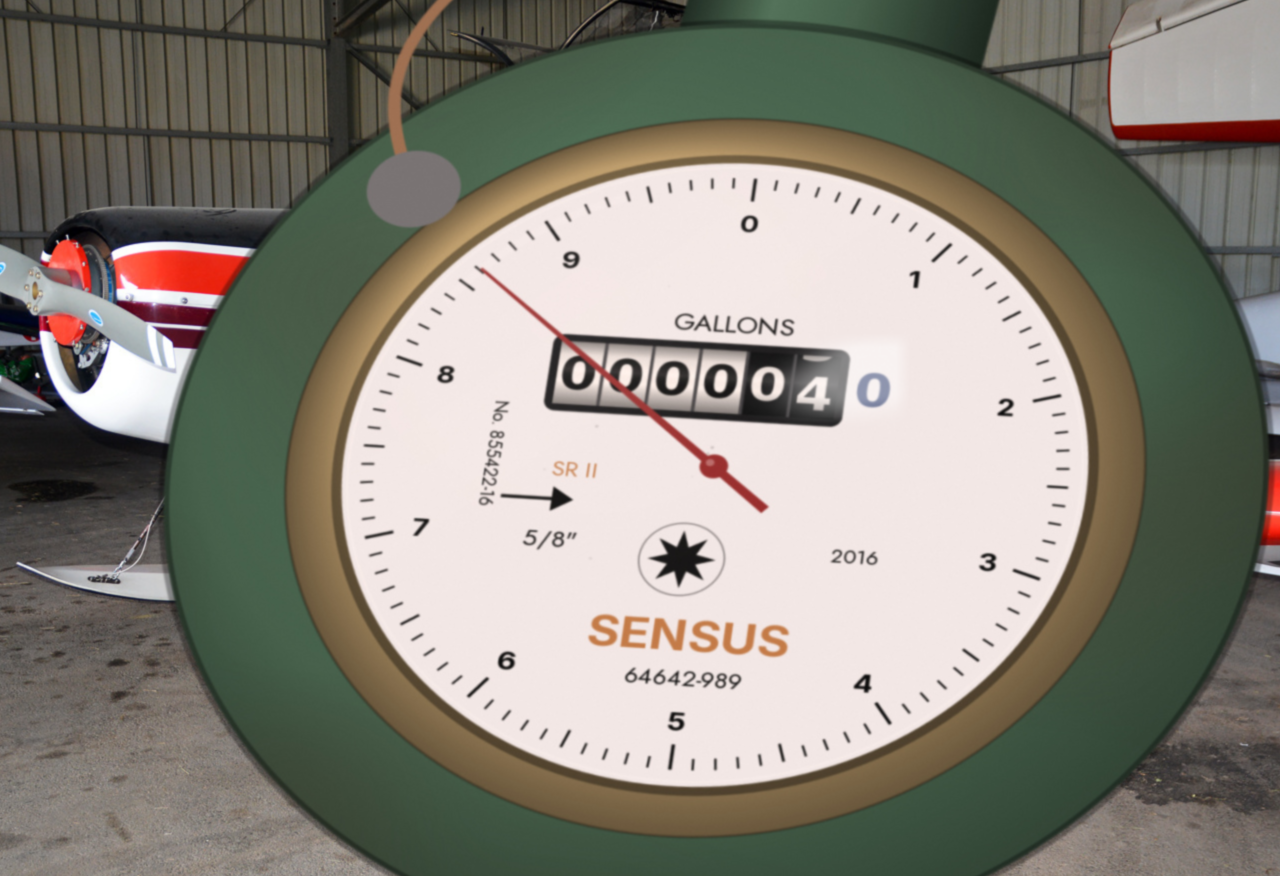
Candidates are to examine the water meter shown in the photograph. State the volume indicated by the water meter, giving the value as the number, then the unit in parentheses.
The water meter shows 38.6 (gal)
